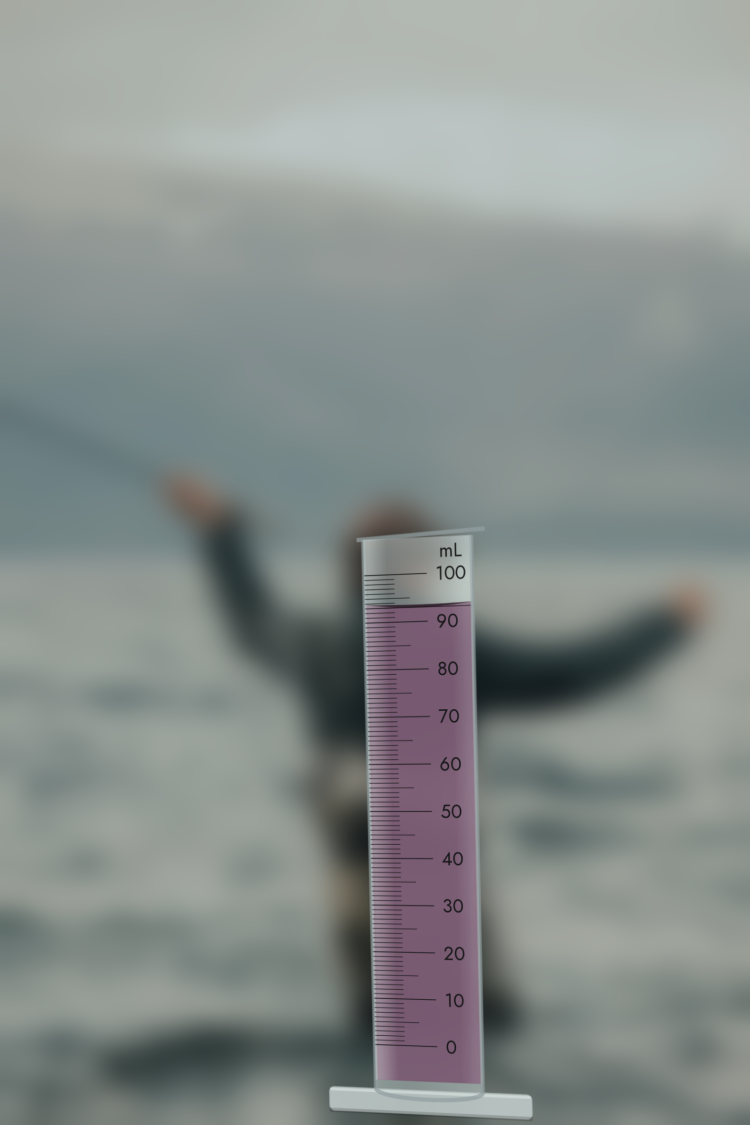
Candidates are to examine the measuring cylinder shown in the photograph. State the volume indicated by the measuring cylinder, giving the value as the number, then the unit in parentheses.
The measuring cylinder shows 93 (mL)
